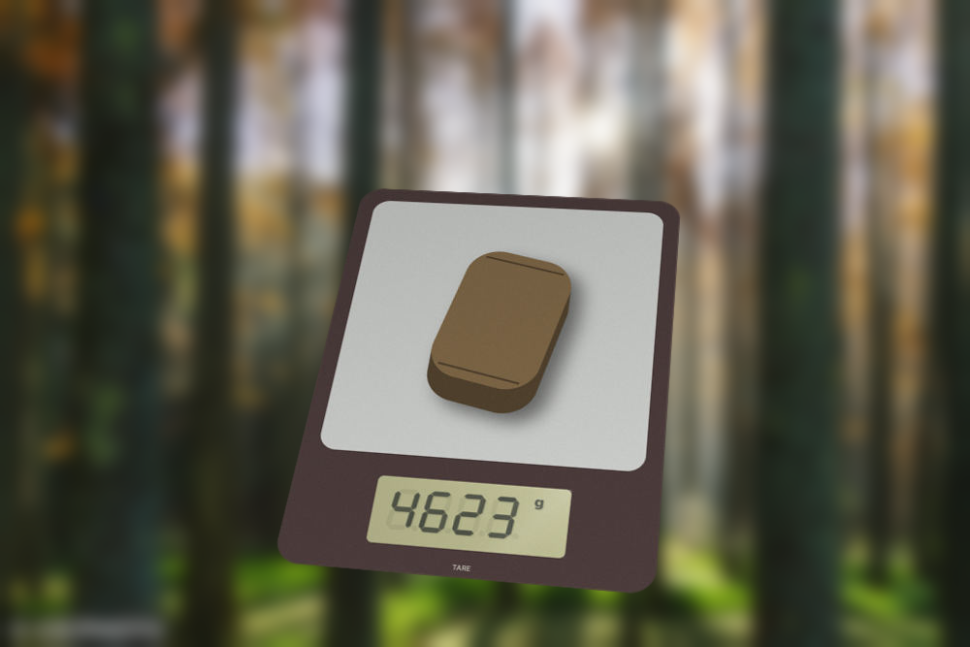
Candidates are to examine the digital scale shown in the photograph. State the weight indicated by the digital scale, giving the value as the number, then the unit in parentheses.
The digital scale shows 4623 (g)
